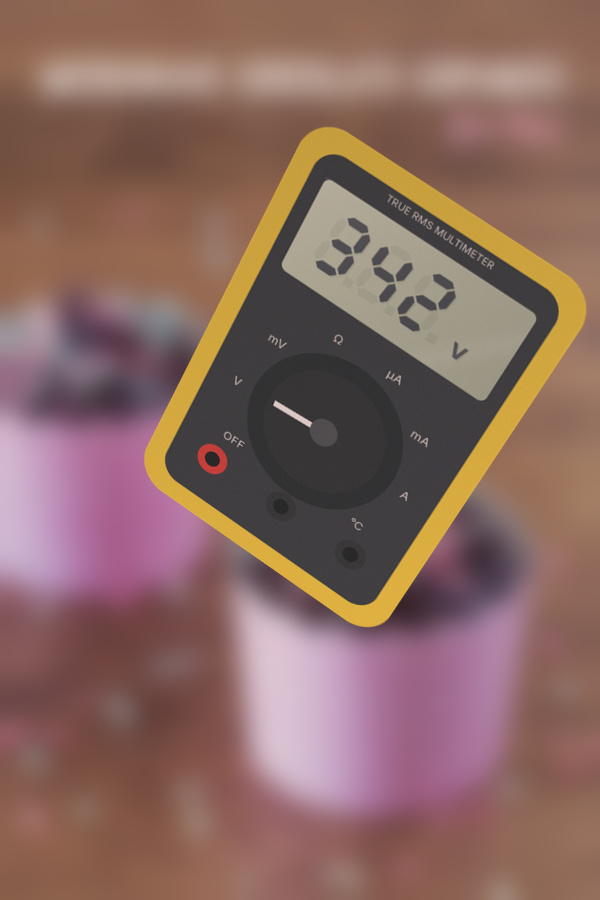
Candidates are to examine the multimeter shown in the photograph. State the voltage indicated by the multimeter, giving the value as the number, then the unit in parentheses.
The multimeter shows 342 (V)
